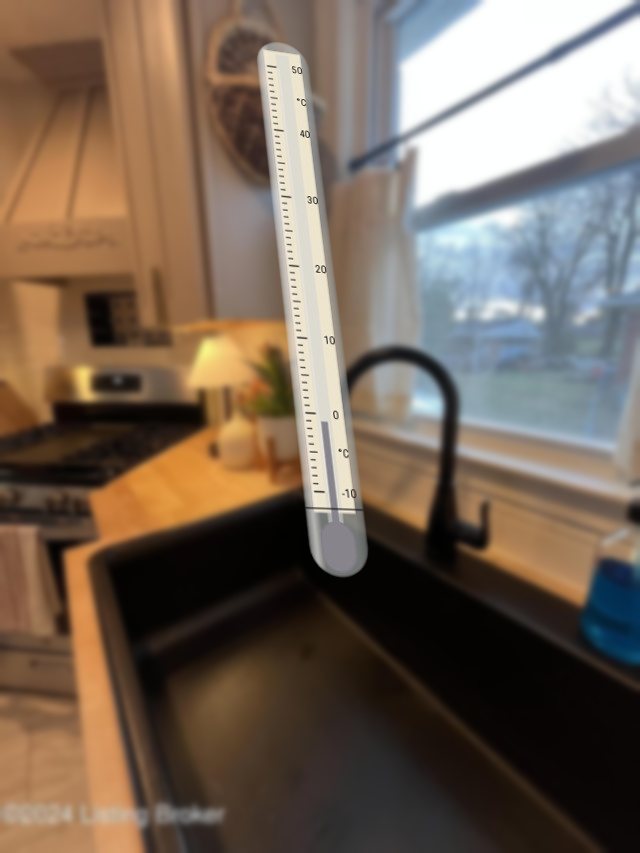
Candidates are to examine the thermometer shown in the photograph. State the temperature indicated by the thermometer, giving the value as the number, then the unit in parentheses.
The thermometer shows -1 (°C)
